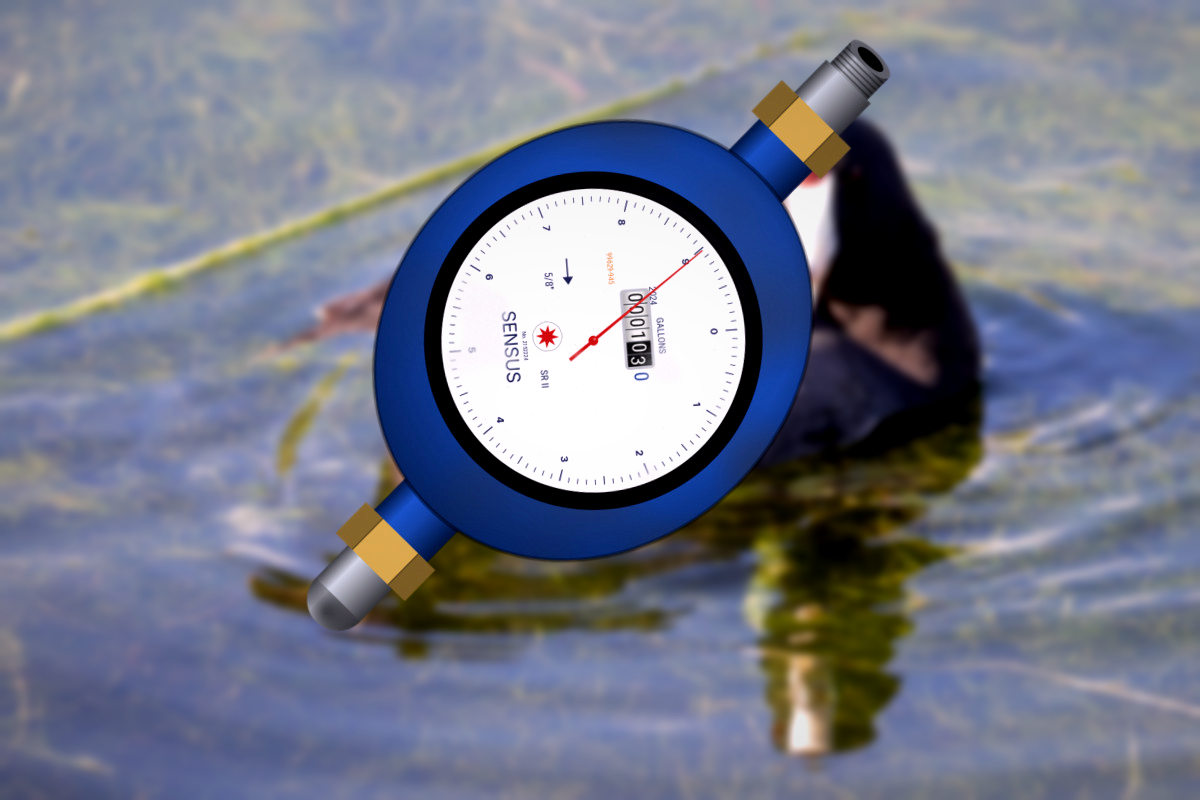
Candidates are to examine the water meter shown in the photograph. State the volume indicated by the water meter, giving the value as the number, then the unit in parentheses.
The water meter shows 1029.0 (gal)
